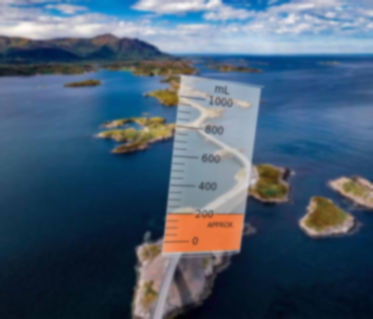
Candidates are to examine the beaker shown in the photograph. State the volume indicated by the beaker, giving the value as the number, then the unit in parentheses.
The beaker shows 200 (mL)
